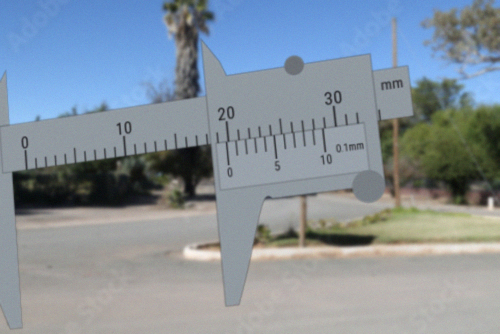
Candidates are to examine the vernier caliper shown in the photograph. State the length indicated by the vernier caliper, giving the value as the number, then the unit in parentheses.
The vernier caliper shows 19.8 (mm)
